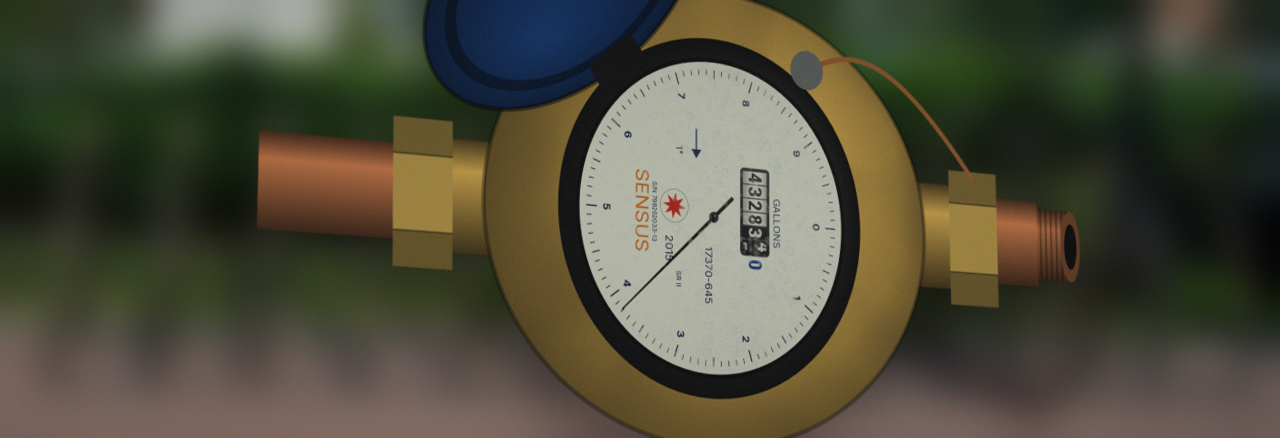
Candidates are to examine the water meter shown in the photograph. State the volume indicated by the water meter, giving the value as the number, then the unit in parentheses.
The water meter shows 4328343.8 (gal)
